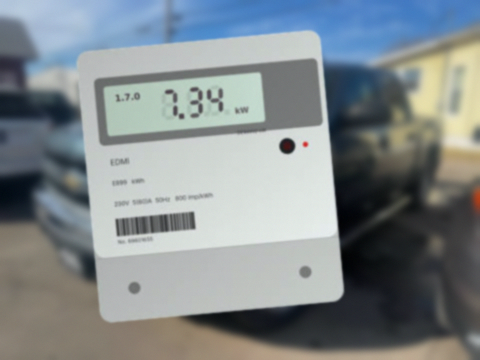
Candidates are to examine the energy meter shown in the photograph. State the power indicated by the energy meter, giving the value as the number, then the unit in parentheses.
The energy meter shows 7.34 (kW)
